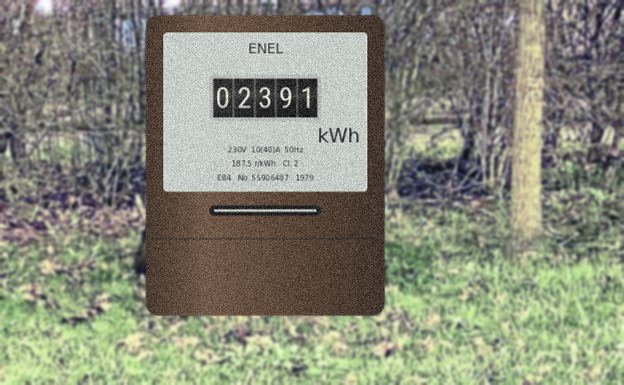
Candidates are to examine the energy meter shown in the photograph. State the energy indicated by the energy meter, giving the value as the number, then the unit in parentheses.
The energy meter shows 2391 (kWh)
